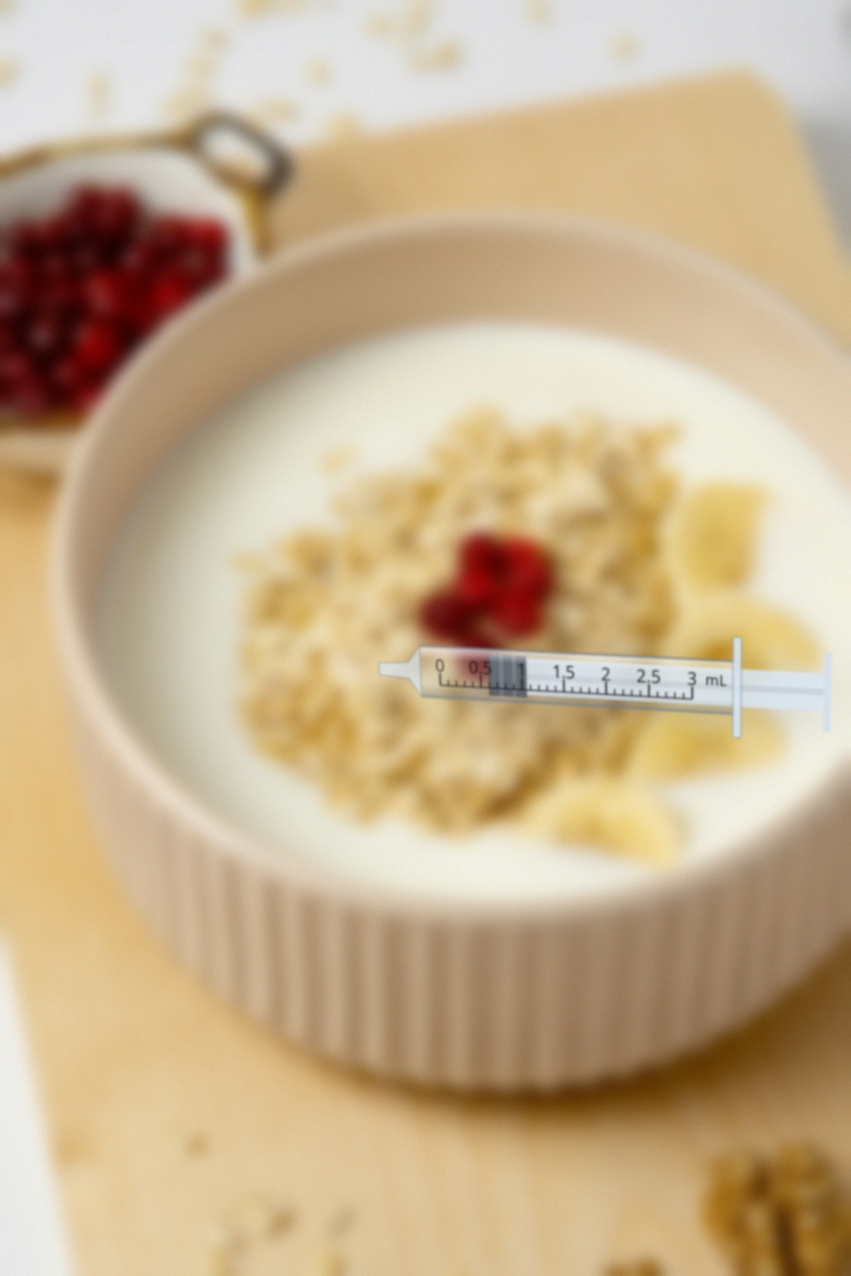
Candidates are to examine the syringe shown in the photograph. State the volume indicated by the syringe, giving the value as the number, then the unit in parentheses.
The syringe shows 0.6 (mL)
